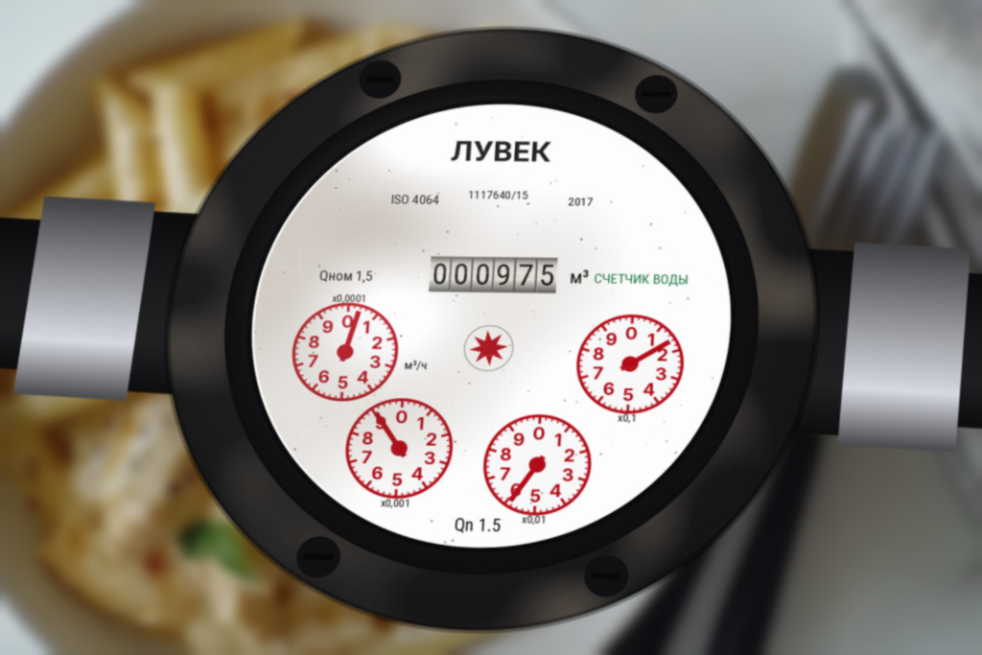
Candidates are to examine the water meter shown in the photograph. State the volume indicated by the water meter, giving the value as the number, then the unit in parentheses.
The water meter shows 975.1590 (m³)
